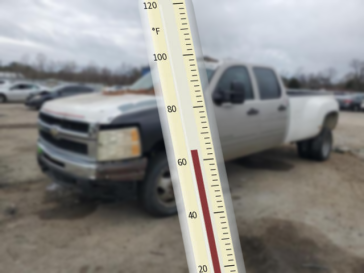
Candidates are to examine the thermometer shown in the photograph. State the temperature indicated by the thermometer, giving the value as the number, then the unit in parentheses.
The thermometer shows 64 (°F)
